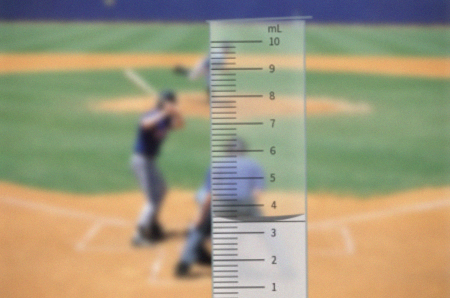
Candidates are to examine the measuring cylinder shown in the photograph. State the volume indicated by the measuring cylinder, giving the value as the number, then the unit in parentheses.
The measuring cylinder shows 3.4 (mL)
